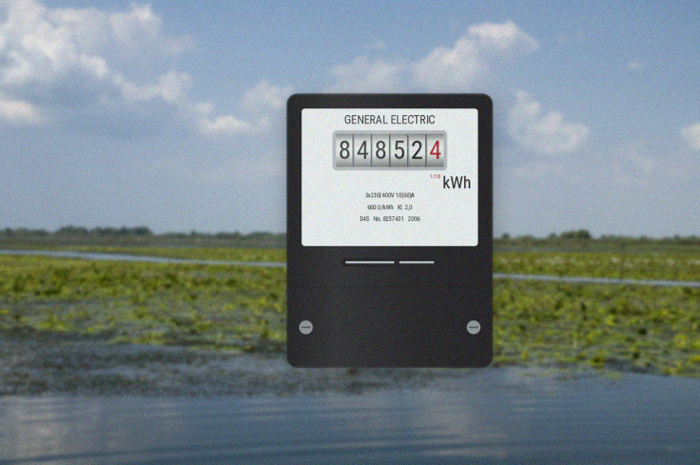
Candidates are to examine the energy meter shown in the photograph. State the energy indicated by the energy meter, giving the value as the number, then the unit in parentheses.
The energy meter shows 84852.4 (kWh)
